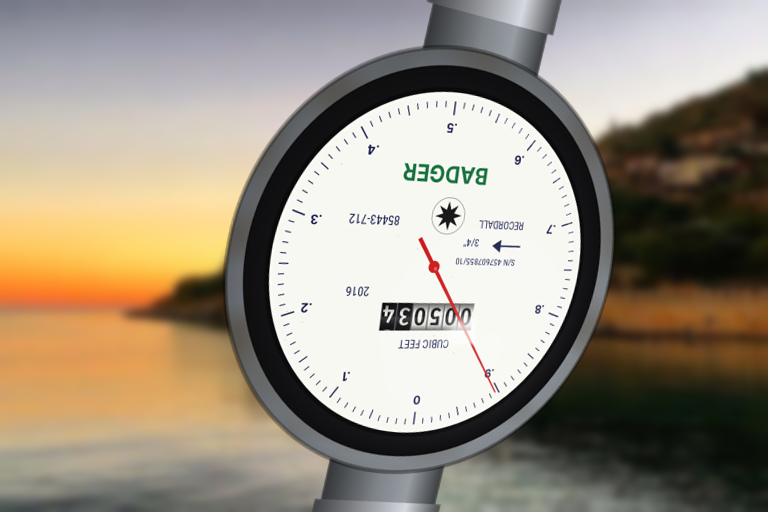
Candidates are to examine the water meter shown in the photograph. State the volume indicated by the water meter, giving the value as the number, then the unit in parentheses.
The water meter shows 5033.90 (ft³)
